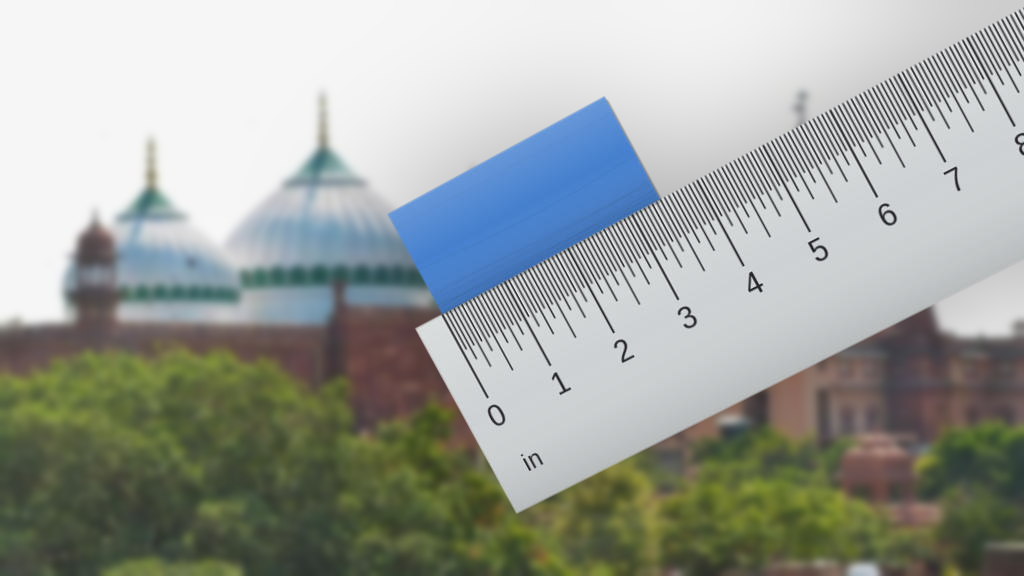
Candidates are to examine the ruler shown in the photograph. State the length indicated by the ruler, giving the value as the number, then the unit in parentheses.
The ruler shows 3.4375 (in)
